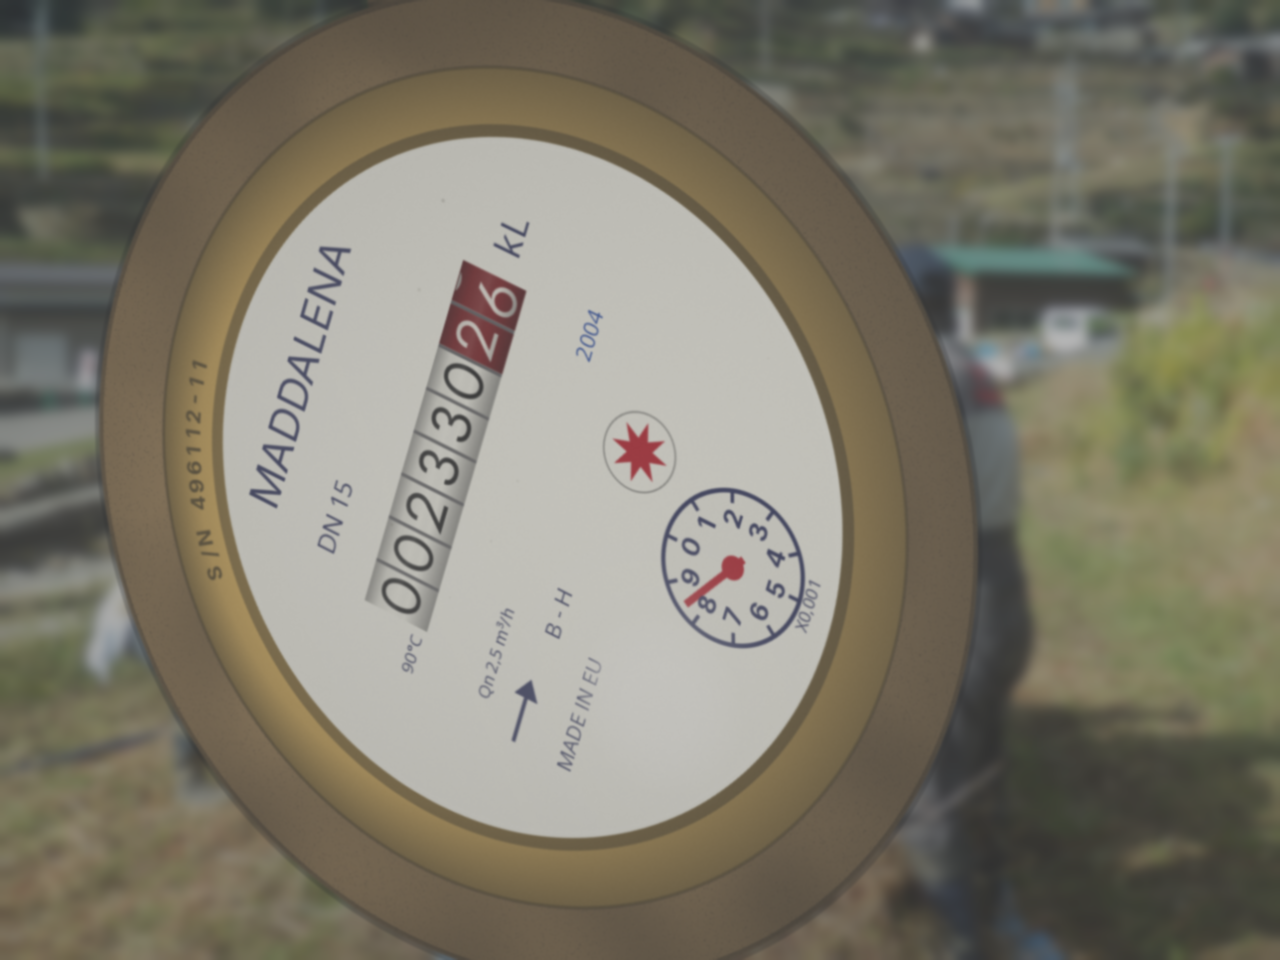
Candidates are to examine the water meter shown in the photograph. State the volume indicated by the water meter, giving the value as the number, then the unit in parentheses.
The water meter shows 2330.258 (kL)
